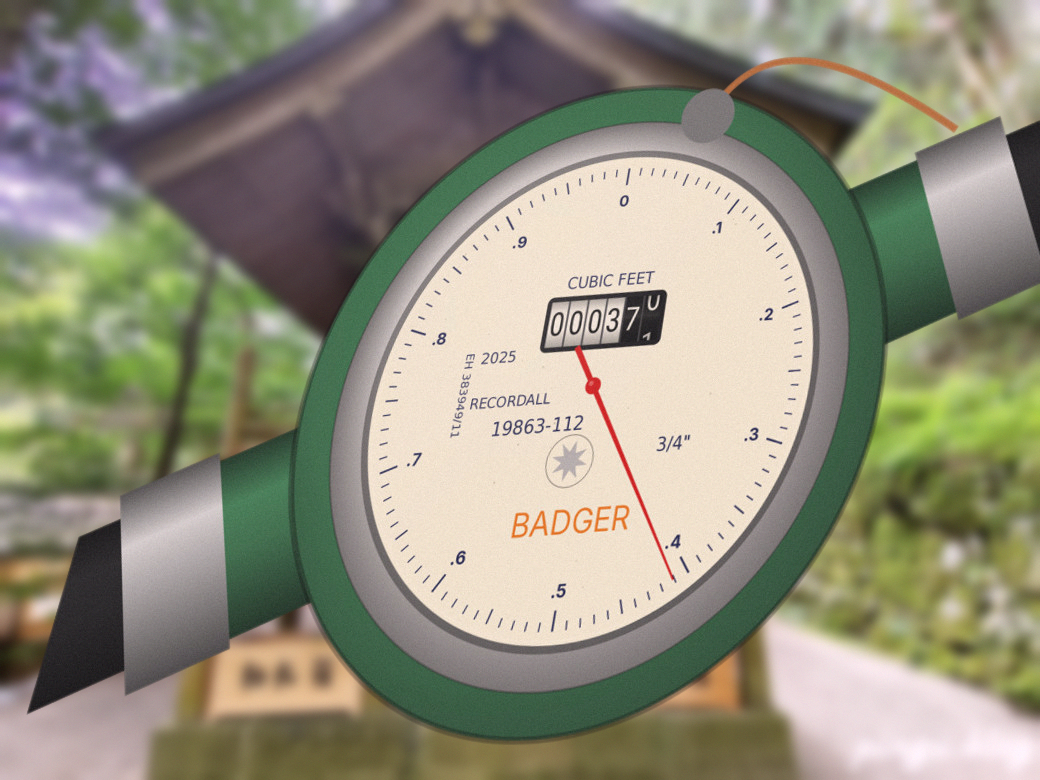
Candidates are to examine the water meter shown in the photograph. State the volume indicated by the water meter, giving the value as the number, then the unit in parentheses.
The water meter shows 370.41 (ft³)
